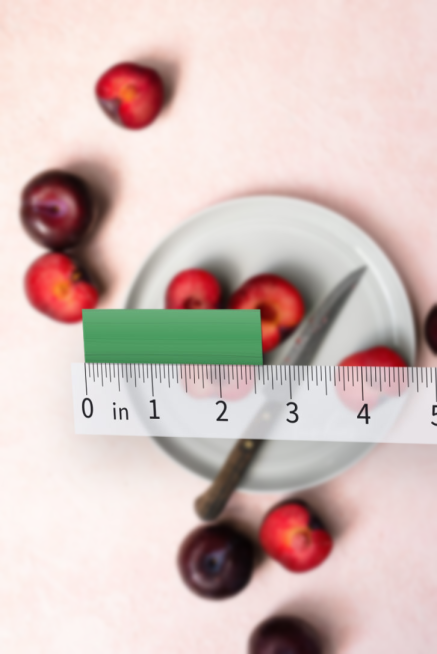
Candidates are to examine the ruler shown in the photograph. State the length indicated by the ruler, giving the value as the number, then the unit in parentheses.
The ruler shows 2.625 (in)
